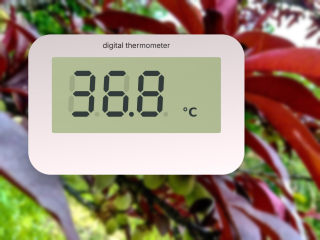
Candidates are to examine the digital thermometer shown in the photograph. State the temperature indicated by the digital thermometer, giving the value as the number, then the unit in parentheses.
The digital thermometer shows 36.8 (°C)
